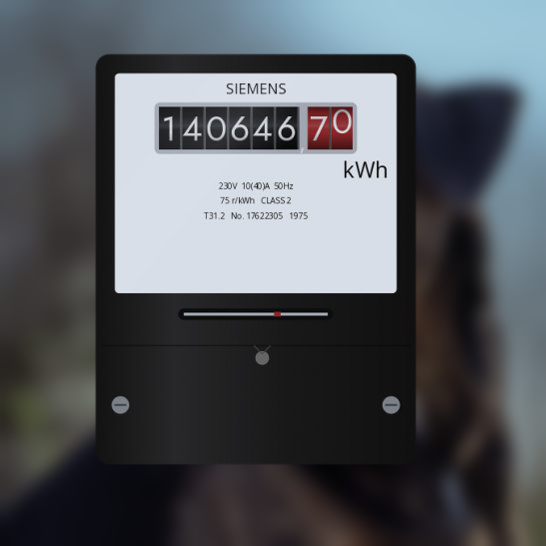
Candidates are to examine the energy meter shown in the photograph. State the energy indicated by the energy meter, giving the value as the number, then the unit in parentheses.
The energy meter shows 140646.70 (kWh)
